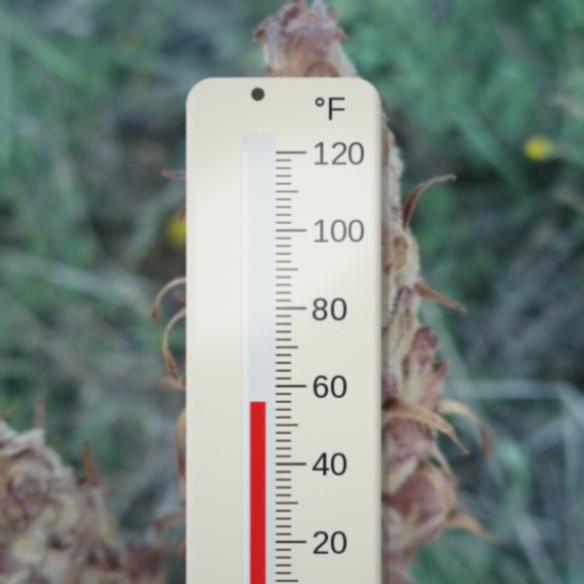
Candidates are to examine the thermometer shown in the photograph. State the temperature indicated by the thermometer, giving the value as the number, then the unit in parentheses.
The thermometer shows 56 (°F)
